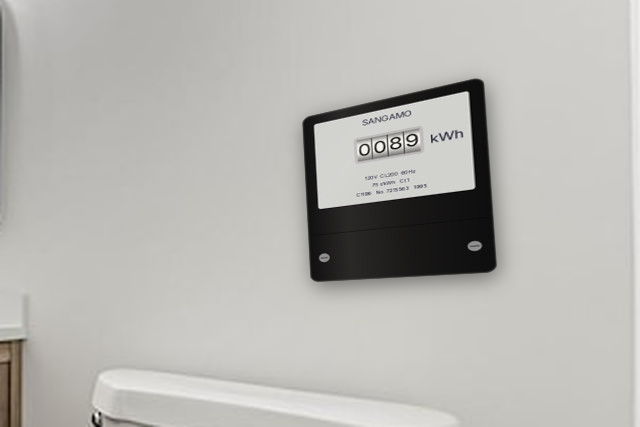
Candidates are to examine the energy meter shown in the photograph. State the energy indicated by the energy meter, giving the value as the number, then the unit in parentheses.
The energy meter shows 89 (kWh)
